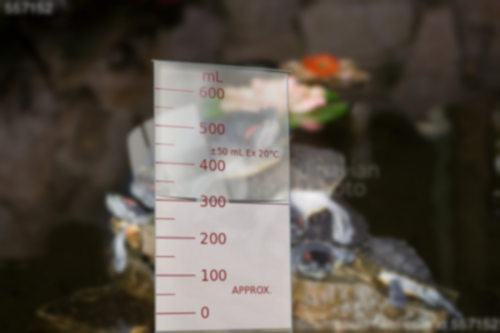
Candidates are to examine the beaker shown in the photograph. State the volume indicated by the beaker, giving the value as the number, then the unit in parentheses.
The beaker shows 300 (mL)
